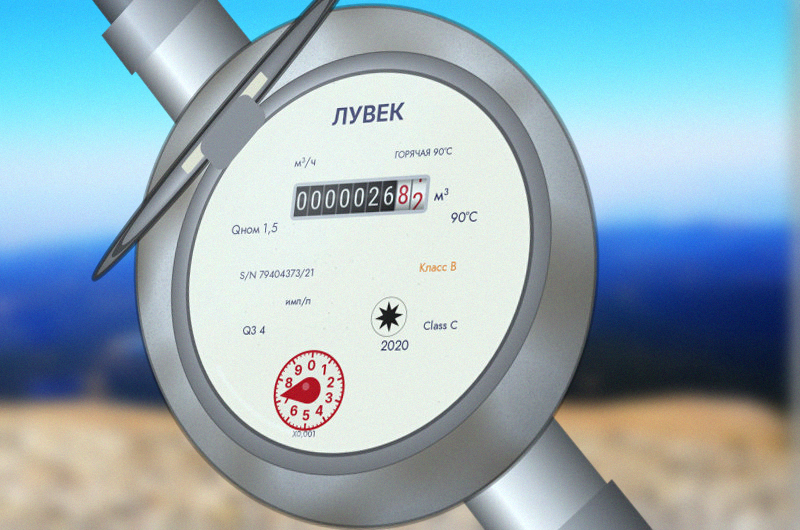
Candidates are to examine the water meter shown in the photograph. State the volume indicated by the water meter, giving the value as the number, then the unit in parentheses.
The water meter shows 26.817 (m³)
